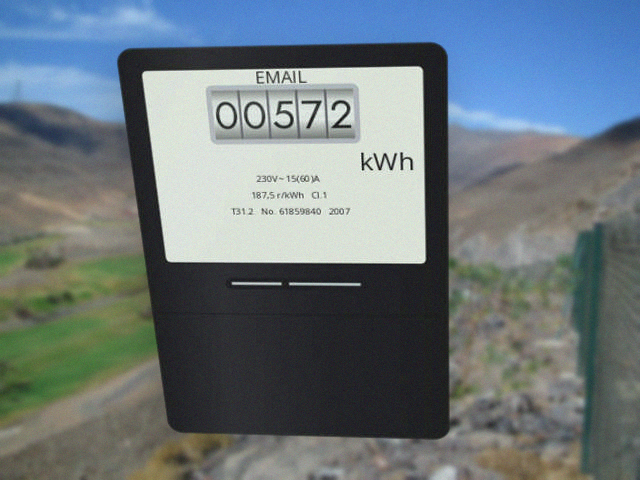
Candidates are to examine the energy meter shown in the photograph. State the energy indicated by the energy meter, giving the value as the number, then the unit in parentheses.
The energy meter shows 572 (kWh)
